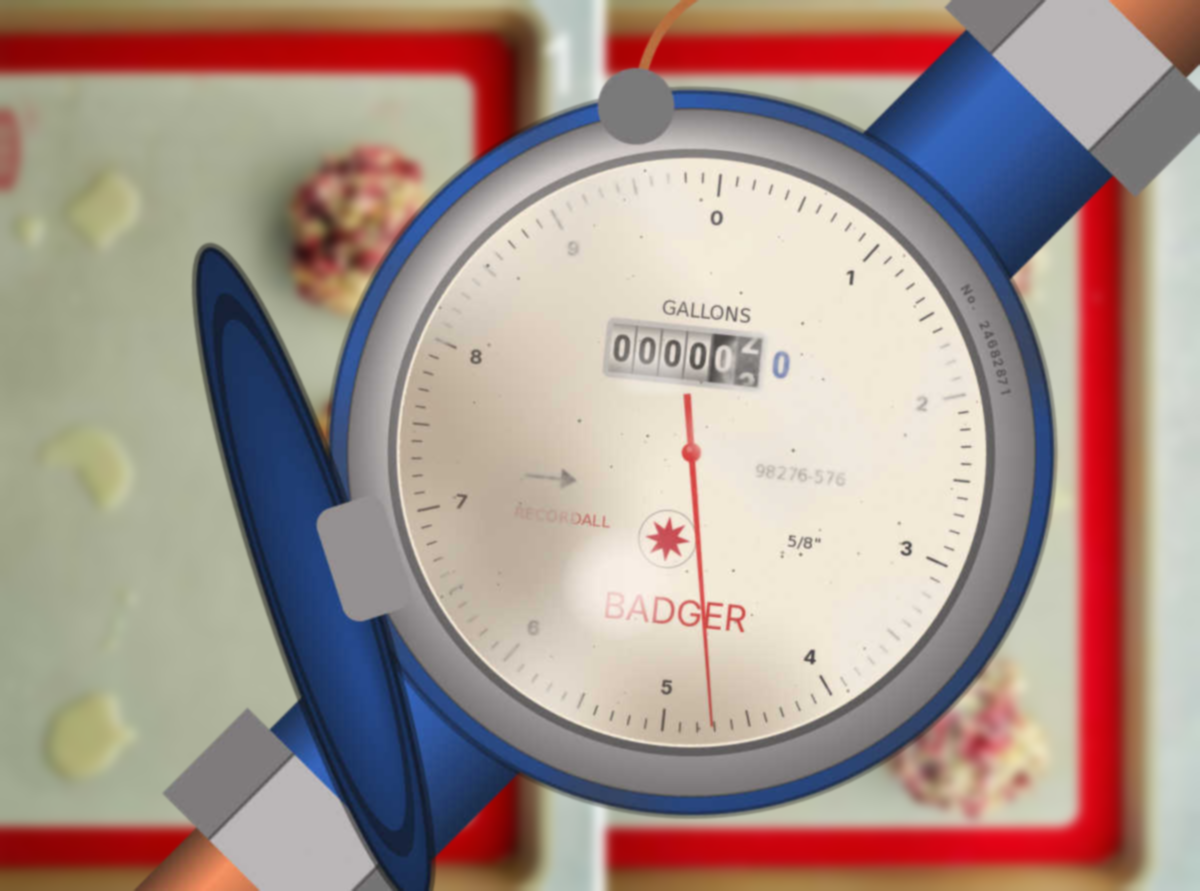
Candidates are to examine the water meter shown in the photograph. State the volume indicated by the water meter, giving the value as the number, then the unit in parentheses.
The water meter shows 24.7 (gal)
